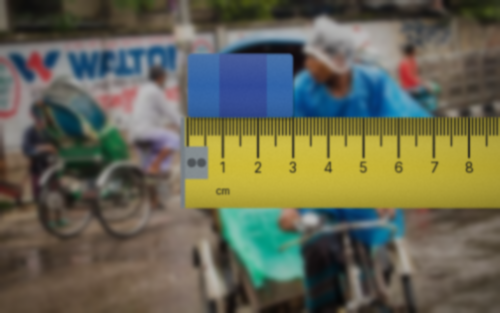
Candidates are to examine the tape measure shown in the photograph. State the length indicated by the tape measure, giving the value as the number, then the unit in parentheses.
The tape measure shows 3 (cm)
